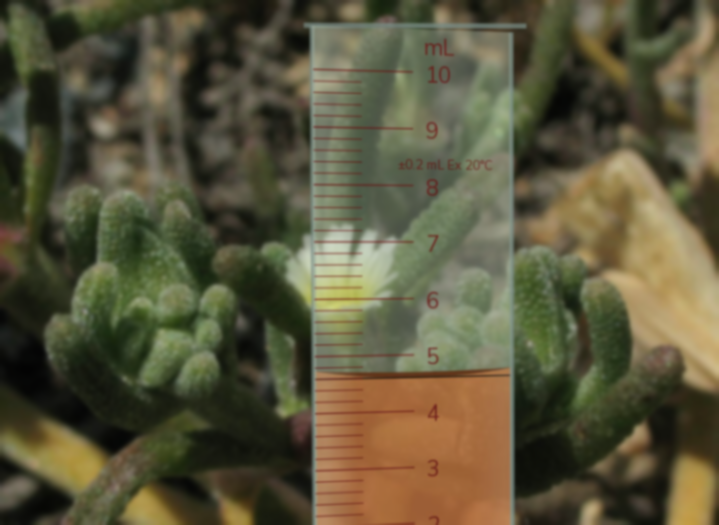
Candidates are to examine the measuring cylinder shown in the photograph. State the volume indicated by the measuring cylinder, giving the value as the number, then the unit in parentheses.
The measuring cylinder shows 4.6 (mL)
